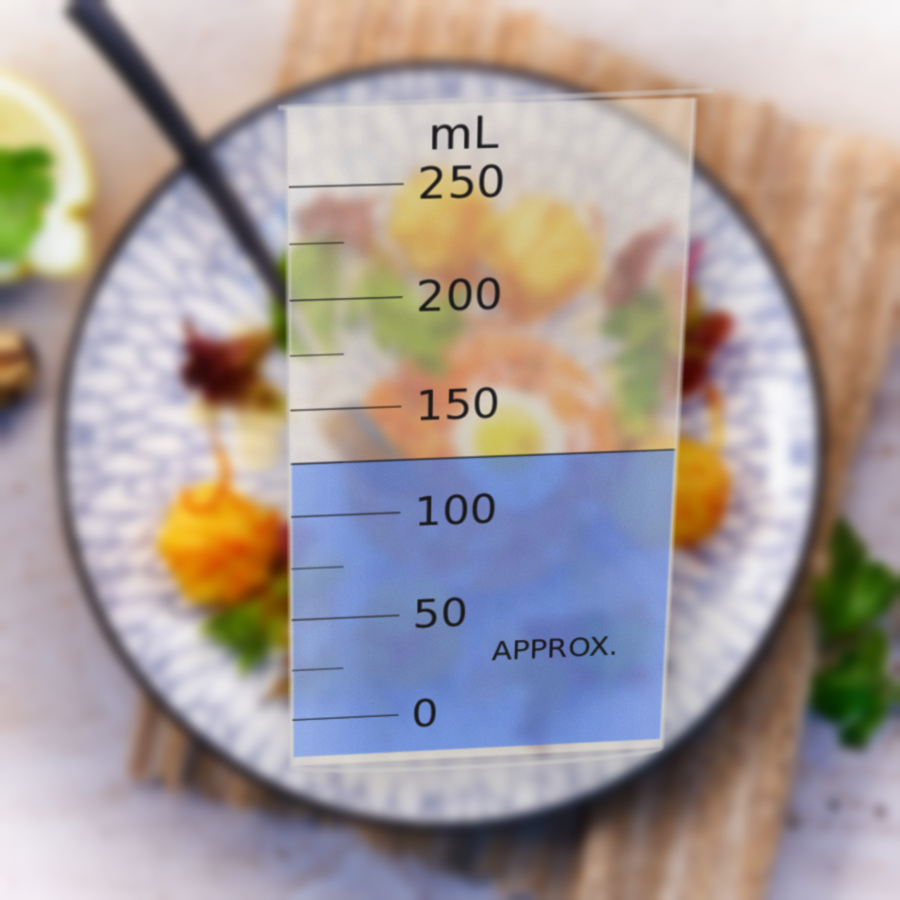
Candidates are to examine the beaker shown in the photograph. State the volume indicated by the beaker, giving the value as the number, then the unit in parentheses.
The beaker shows 125 (mL)
